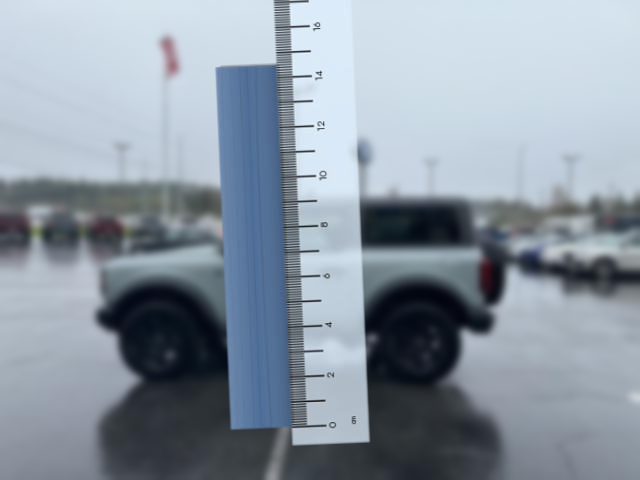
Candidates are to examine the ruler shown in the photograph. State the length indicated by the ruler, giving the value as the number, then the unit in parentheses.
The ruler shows 14.5 (cm)
